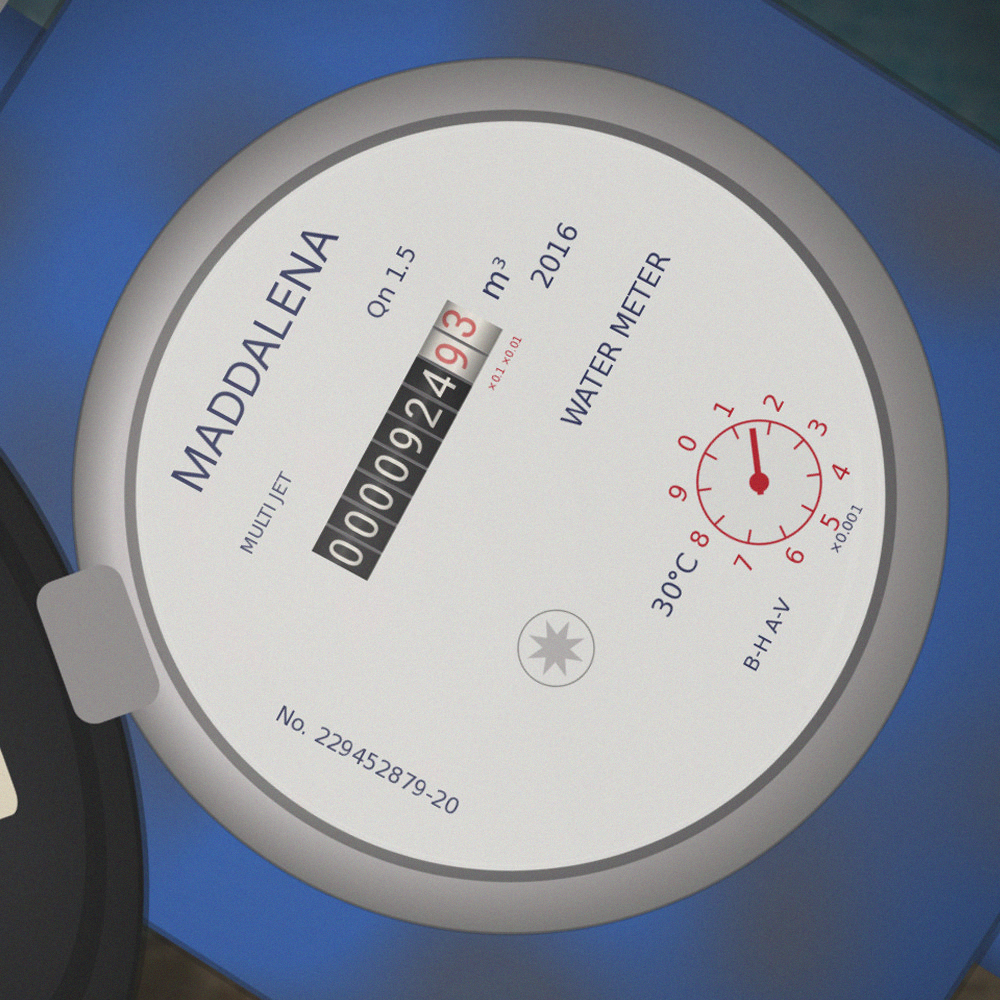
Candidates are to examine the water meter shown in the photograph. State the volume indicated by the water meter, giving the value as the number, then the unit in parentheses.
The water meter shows 924.931 (m³)
